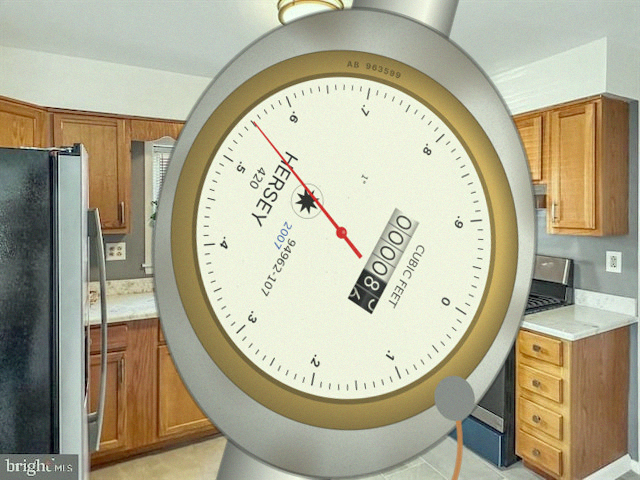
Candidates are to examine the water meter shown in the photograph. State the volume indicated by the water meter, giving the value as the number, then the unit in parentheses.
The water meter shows 85.55 (ft³)
